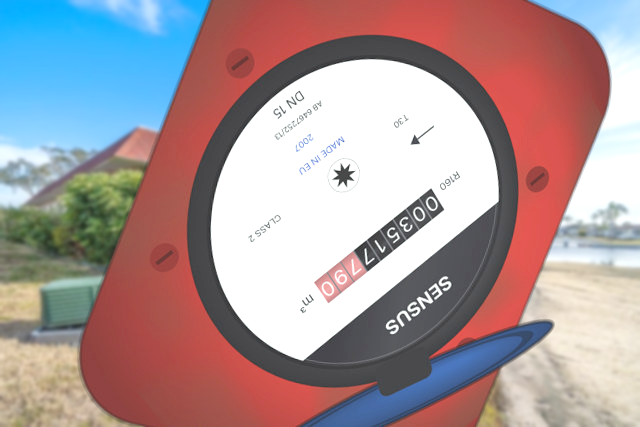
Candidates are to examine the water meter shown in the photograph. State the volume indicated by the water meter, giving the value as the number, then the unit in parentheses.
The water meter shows 3517.790 (m³)
